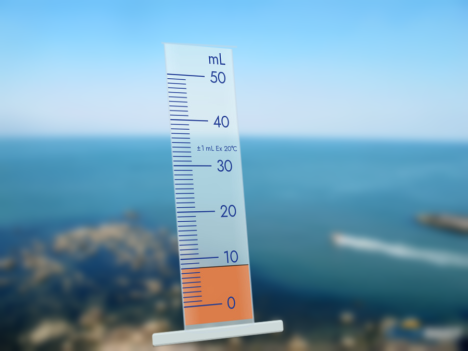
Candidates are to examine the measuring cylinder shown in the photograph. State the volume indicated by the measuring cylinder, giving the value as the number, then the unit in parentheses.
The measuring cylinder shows 8 (mL)
